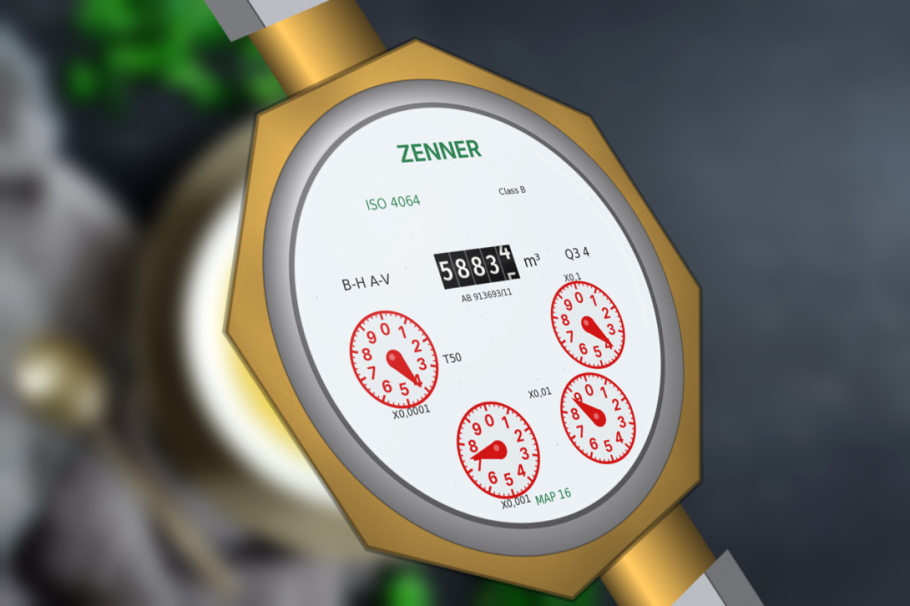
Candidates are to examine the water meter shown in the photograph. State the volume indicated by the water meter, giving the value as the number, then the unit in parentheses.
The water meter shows 58834.3874 (m³)
